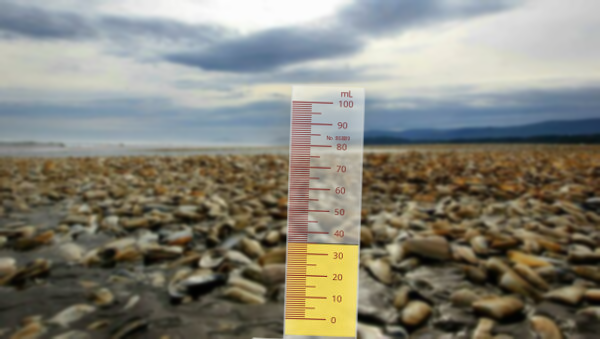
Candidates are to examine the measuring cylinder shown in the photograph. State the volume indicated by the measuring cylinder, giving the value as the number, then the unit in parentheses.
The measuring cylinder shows 35 (mL)
